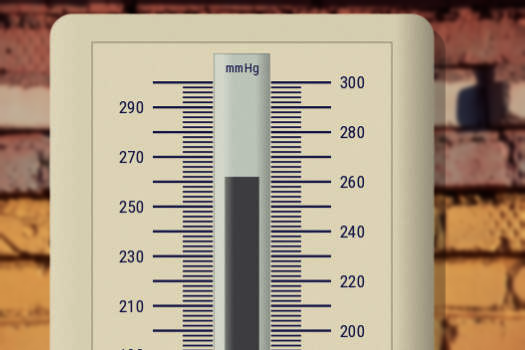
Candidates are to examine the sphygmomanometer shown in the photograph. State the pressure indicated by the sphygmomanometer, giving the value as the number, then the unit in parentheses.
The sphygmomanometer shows 262 (mmHg)
